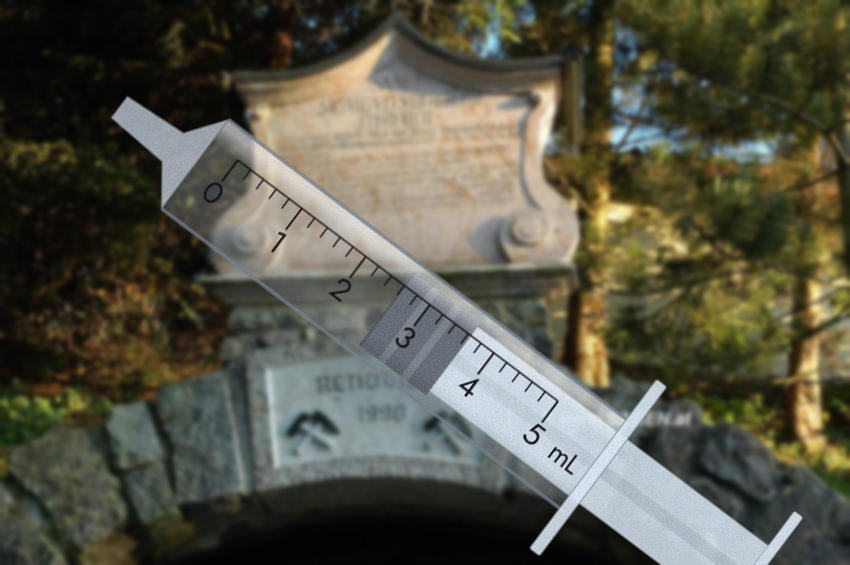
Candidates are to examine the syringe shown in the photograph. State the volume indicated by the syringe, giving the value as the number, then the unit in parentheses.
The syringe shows 2.6 (mL)
